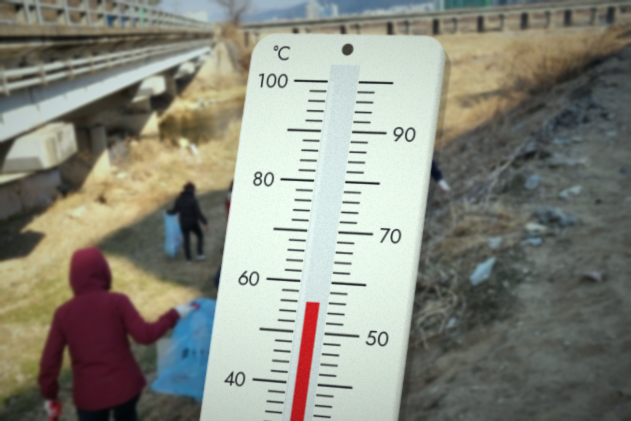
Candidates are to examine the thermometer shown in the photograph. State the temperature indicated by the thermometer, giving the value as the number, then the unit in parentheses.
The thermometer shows 56 (°C)
